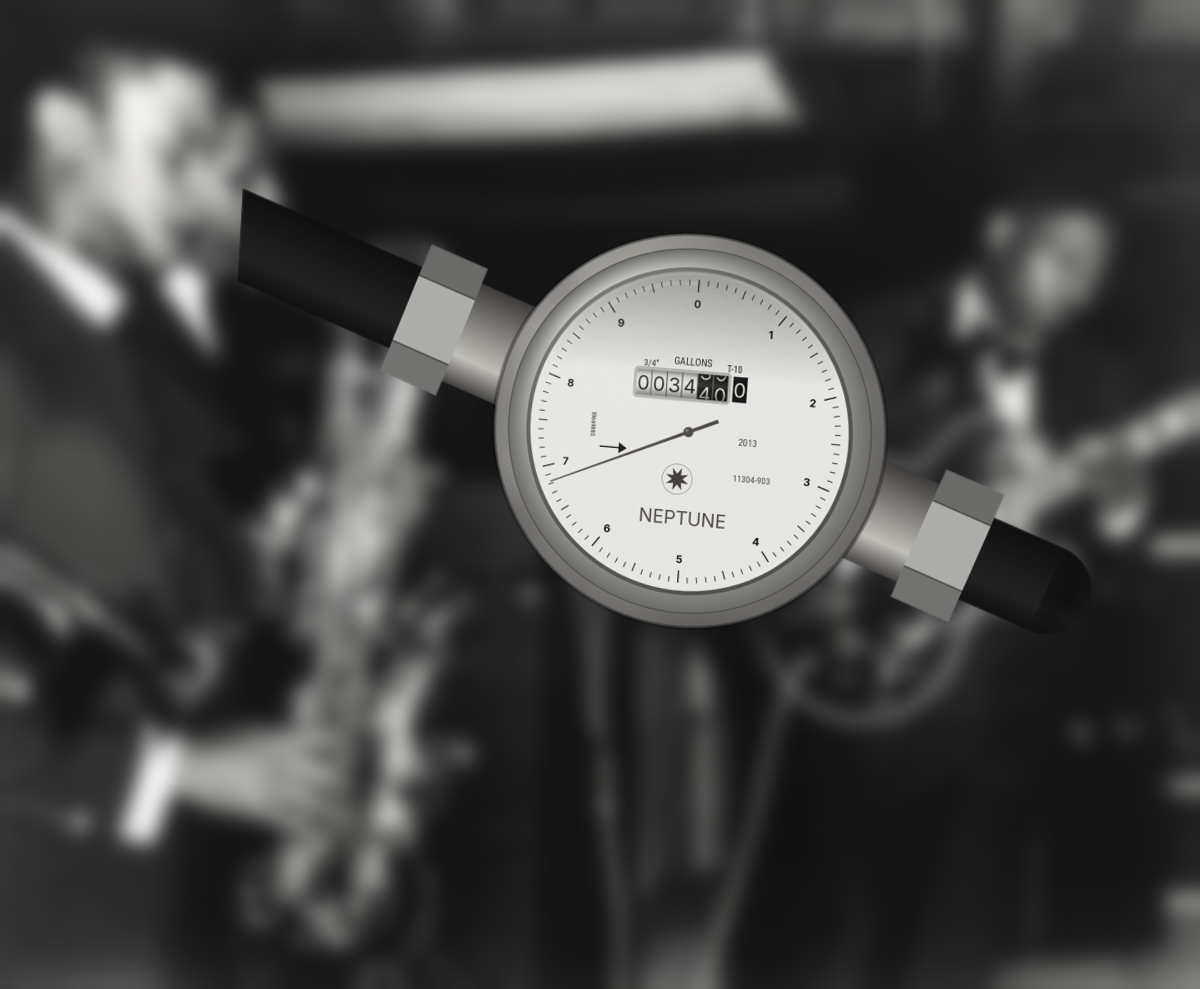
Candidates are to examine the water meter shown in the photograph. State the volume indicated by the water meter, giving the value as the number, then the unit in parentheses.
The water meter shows 34396.8 (gal)
